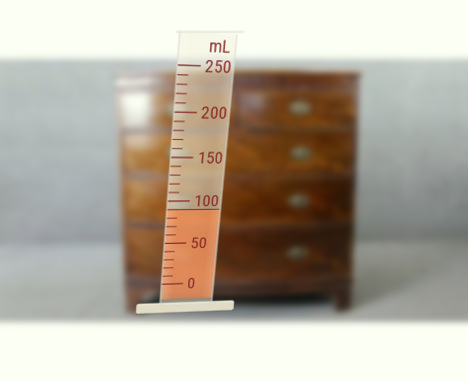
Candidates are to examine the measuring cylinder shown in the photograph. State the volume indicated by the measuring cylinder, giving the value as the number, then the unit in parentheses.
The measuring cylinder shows 90 (mL)
